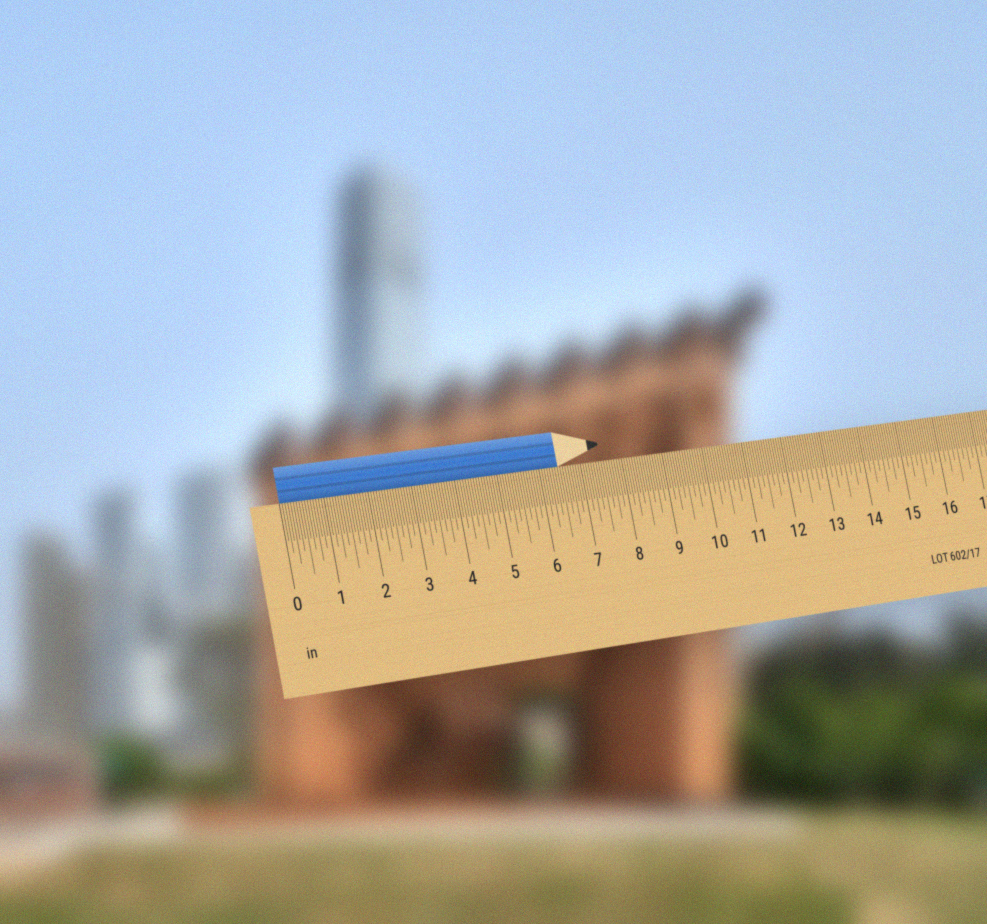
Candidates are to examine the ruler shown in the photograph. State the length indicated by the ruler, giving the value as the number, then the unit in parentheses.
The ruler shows 7.5 (in)
